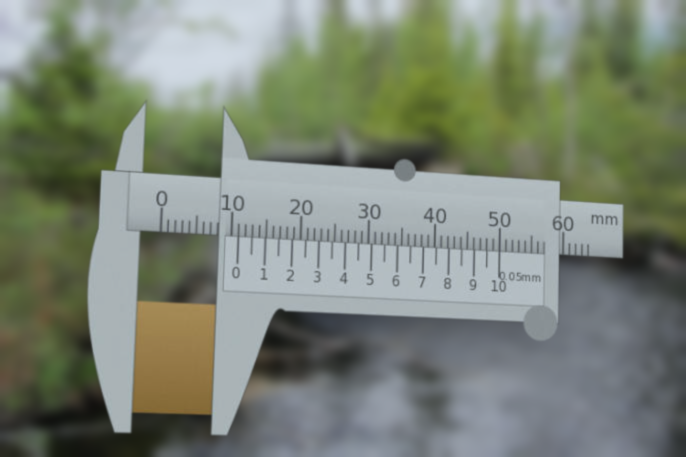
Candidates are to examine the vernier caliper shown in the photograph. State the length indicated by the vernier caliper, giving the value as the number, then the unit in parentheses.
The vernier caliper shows 11.0 (mm)
